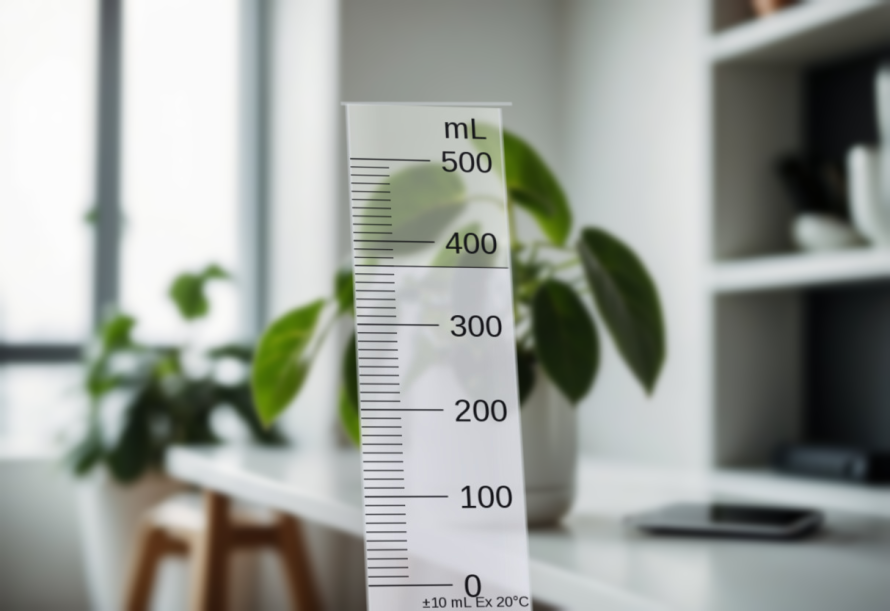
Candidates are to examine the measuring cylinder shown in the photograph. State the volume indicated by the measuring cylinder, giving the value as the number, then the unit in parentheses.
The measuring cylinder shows 370 (mL)
